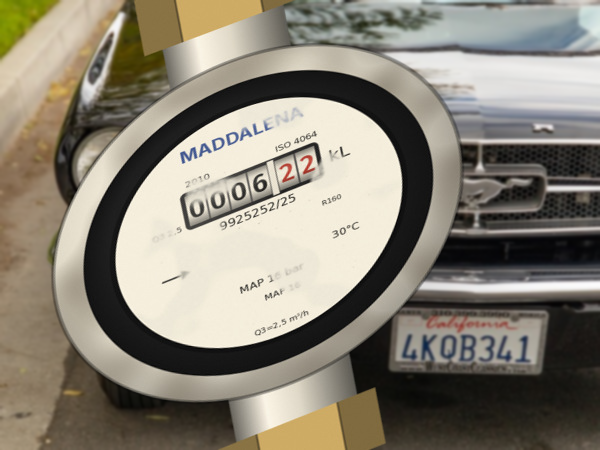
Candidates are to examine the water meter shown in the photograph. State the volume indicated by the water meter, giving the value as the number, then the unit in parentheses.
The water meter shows 6.22 (kL)
